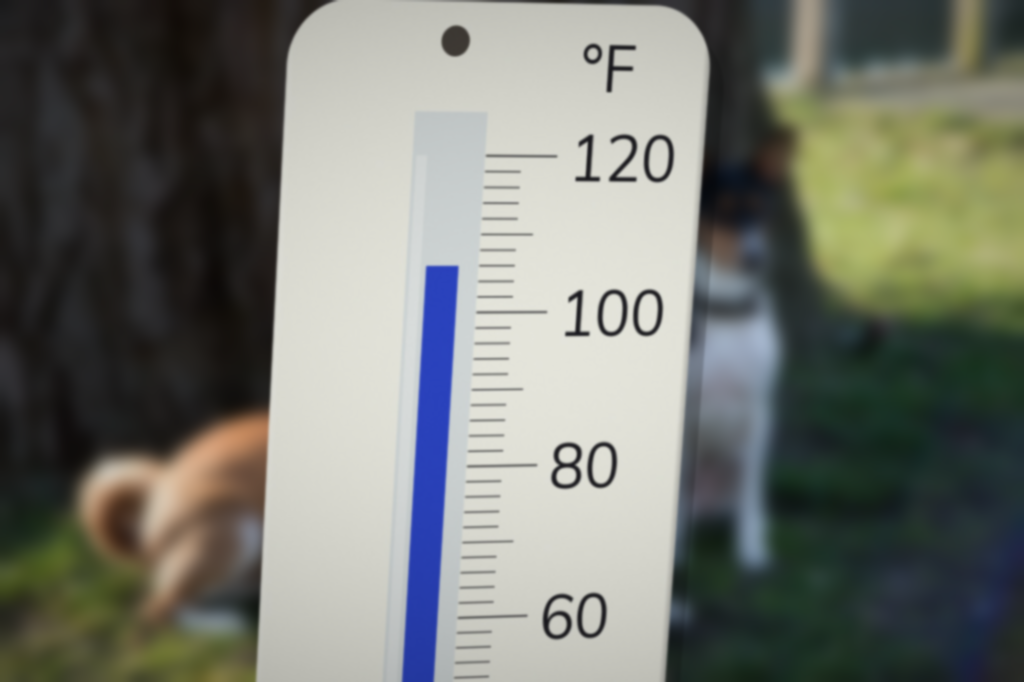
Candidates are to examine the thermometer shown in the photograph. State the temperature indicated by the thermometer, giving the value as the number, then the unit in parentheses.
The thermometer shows 106 (°F)
